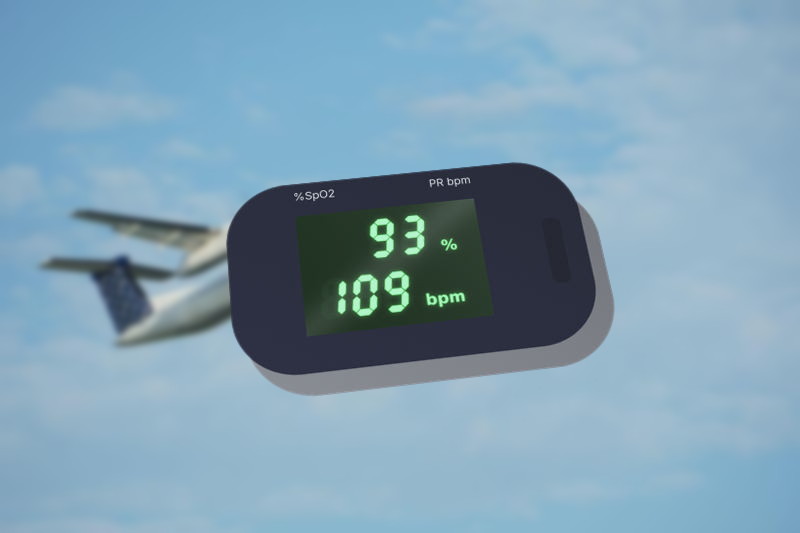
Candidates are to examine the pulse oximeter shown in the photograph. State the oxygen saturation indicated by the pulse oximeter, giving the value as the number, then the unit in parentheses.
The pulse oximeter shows 93 (%)
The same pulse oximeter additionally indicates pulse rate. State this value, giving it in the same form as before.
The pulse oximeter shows 109 (bpm)
